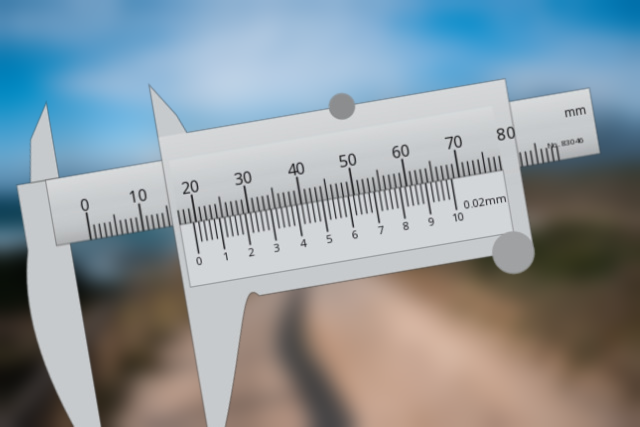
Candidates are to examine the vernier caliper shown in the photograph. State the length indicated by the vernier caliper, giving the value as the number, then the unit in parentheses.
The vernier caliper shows 19.5 (mm)
